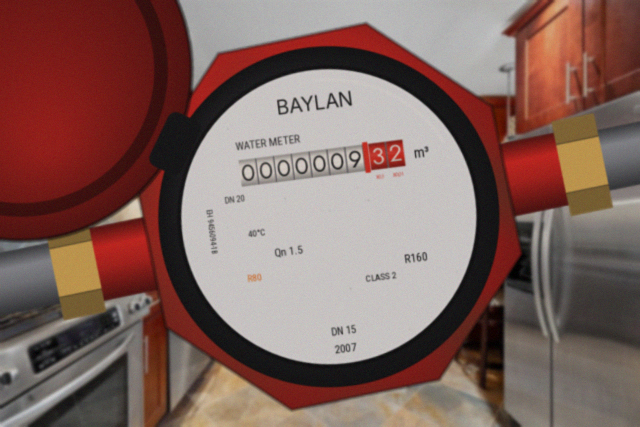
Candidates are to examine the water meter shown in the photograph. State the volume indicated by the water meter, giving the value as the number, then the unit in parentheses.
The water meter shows 9.32 (m³)
